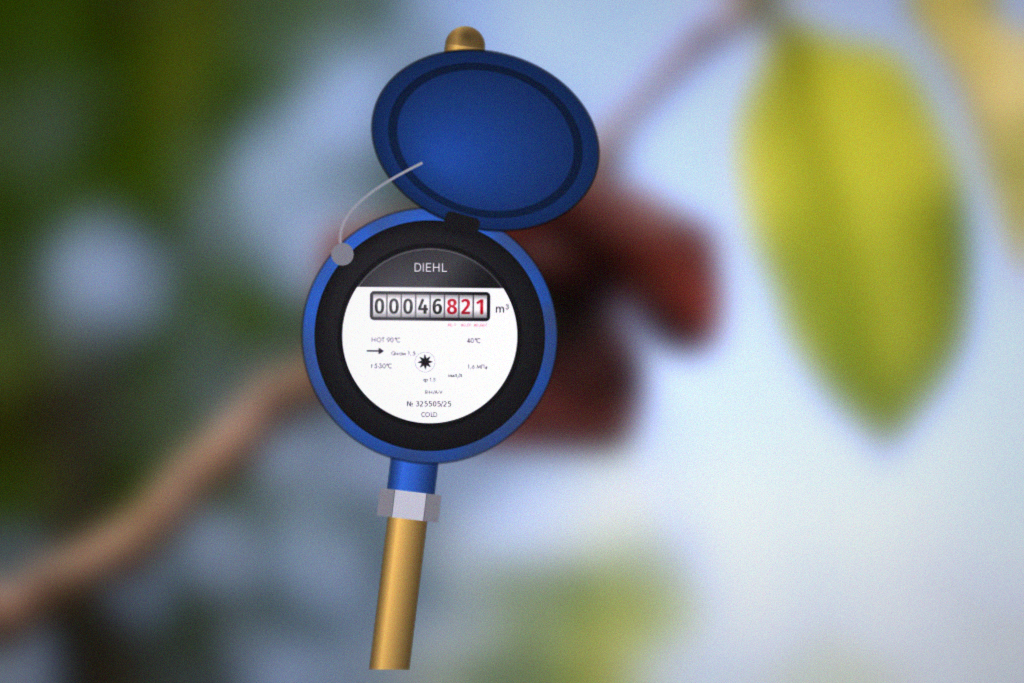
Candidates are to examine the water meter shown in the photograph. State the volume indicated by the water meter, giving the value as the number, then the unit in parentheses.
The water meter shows 46.821 (m³)
